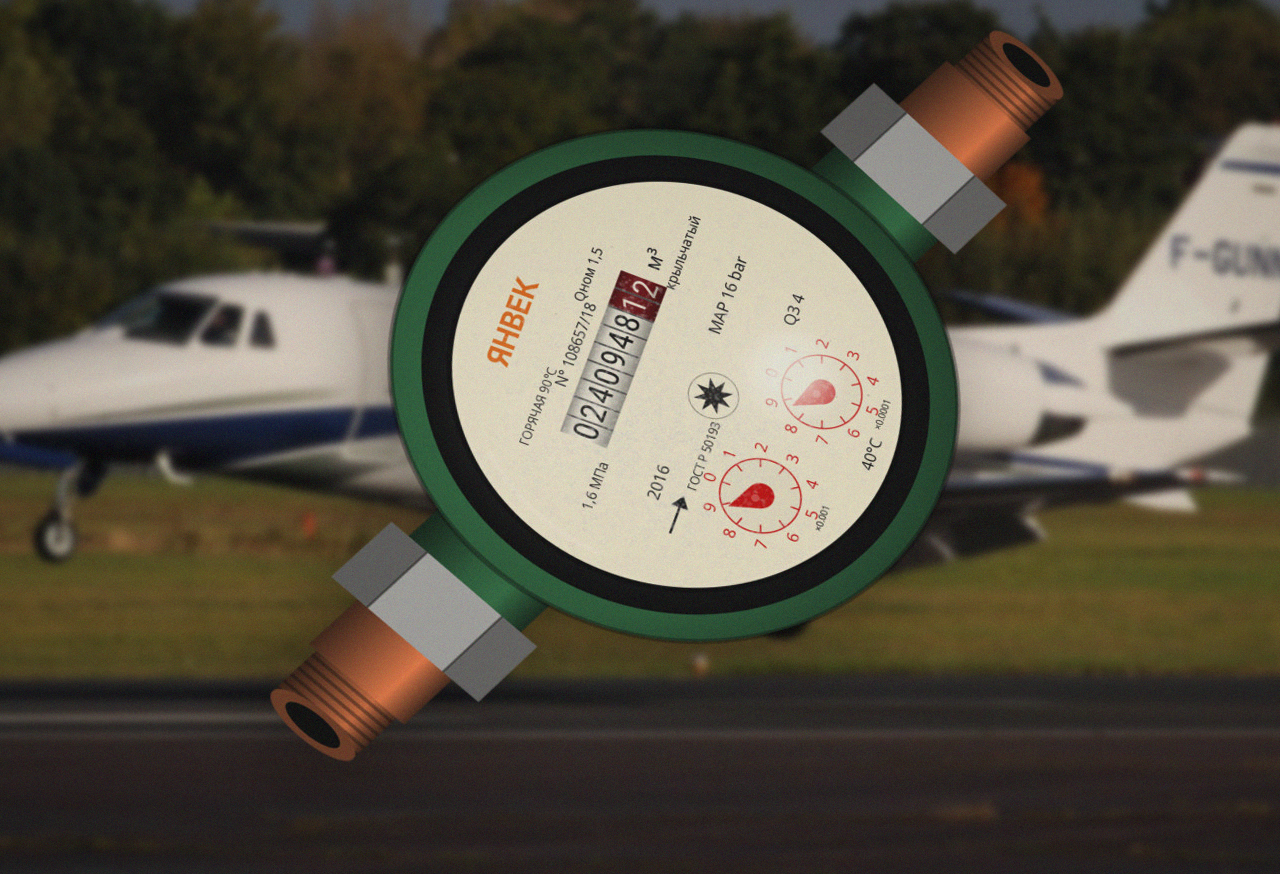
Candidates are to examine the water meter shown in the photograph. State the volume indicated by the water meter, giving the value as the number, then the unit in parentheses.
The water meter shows 240948.1188 (m³)
